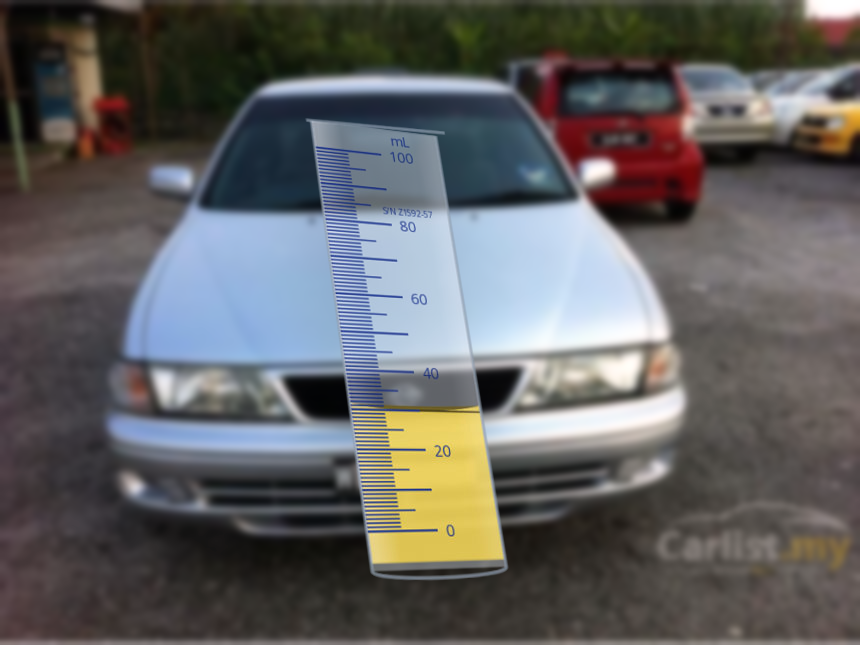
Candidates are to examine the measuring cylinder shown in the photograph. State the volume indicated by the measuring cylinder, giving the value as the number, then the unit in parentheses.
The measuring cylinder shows 30 (mL)
